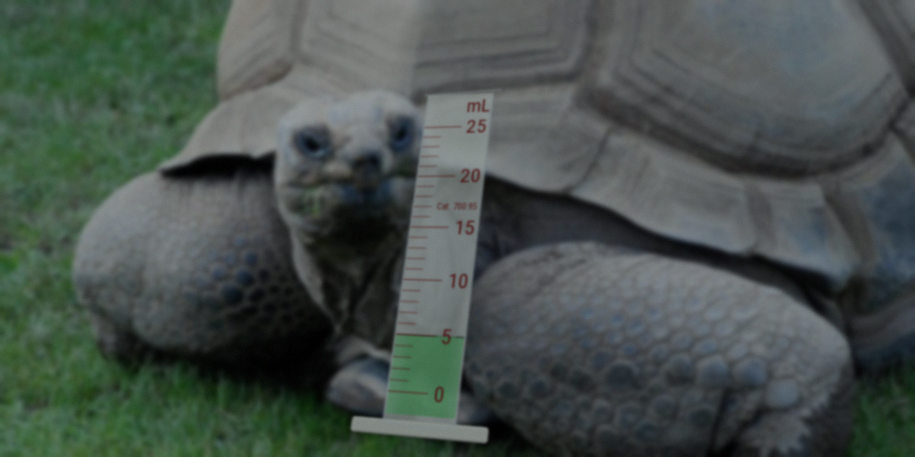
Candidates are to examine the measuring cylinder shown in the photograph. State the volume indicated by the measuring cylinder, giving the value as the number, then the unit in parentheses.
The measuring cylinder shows 5 (mL)
